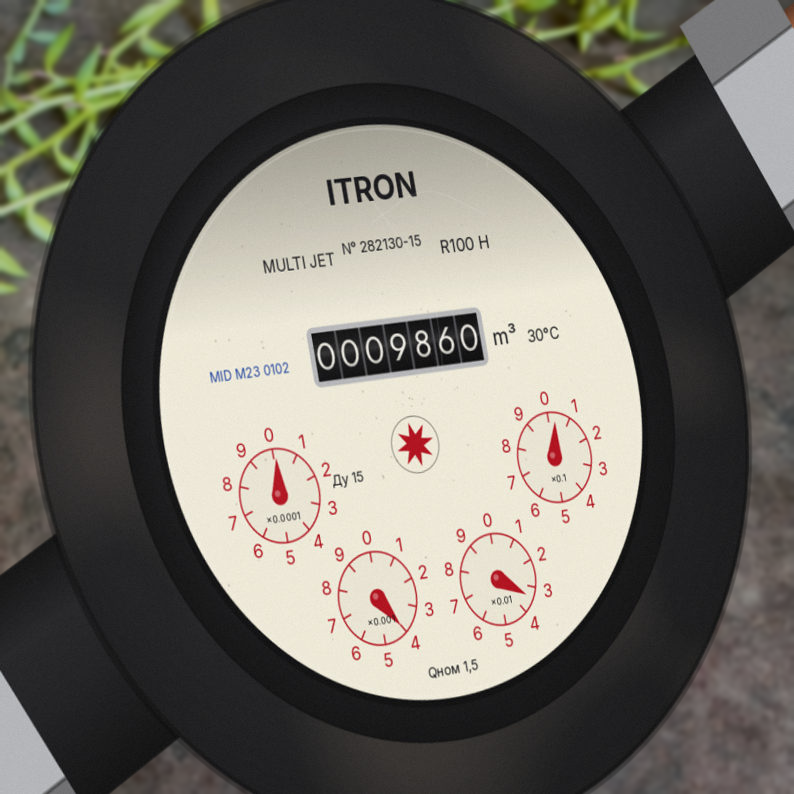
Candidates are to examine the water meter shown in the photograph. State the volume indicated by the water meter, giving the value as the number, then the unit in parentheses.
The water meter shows 9860.0340 (m³)
